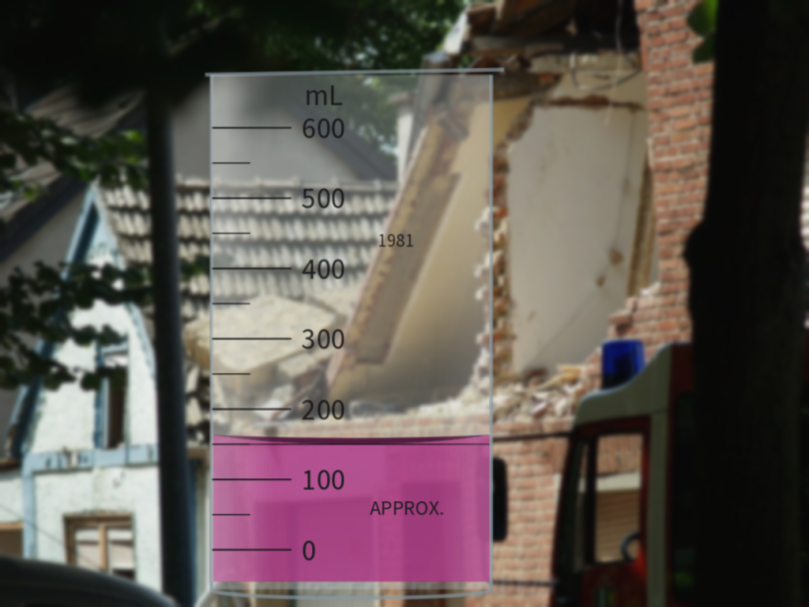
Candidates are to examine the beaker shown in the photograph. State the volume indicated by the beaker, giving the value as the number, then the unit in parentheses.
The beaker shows 150 (mL)
